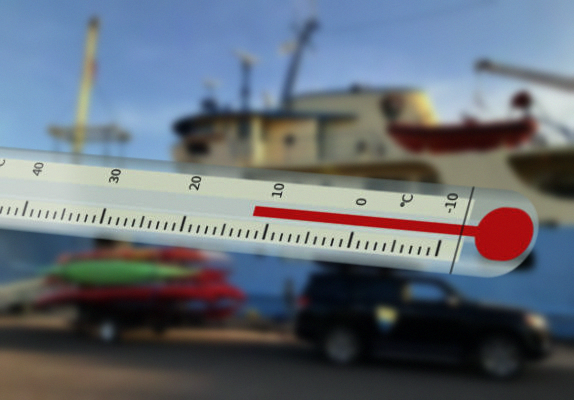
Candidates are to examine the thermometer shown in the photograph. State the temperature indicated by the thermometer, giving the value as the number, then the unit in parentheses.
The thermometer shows 12 (°C)
